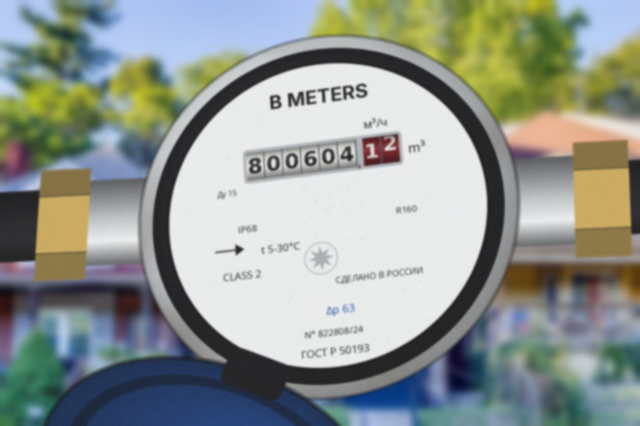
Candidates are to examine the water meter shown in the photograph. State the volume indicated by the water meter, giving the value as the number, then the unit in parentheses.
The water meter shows 800604.12 (m³)
